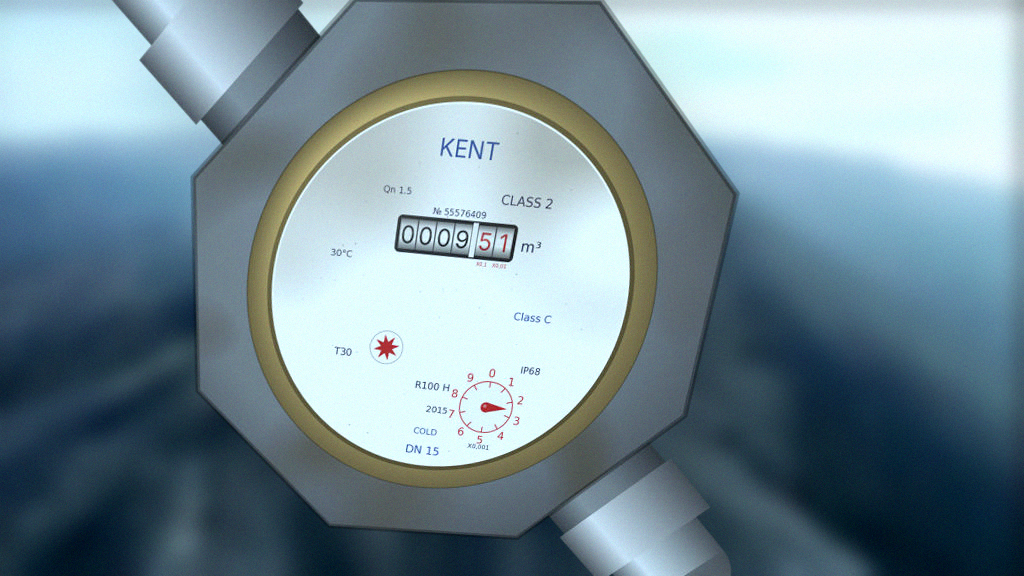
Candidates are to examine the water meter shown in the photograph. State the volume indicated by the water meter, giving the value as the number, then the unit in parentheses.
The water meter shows 9.512 (m³)
